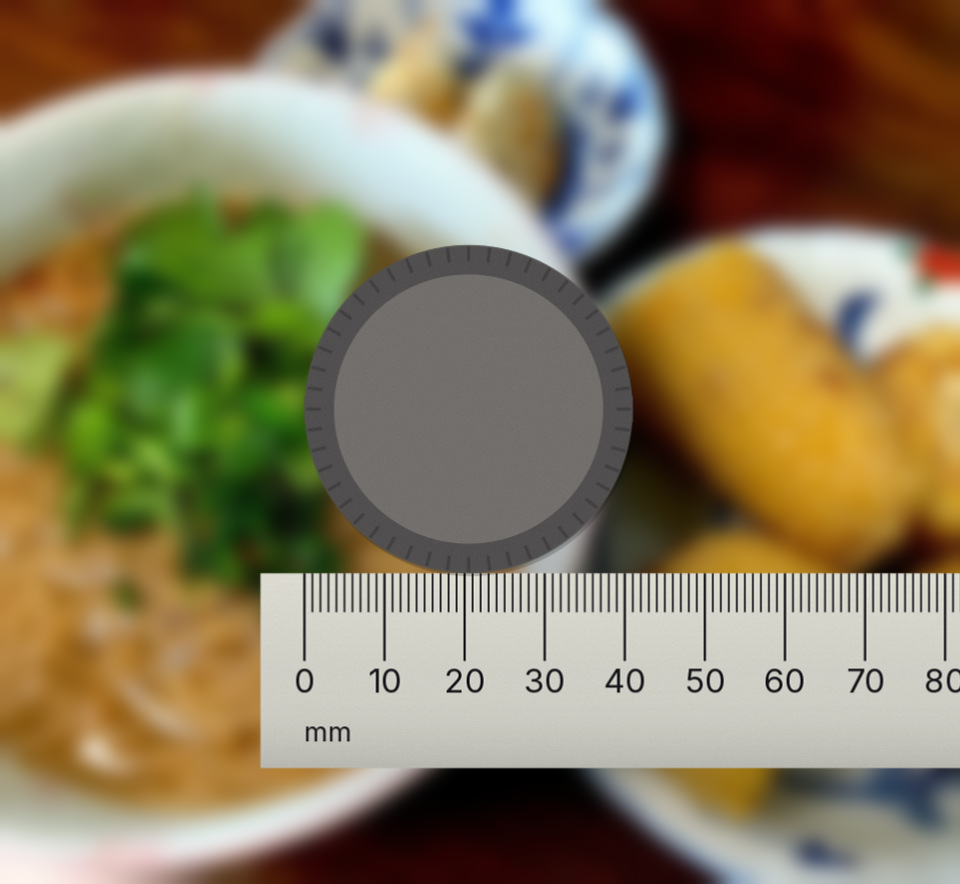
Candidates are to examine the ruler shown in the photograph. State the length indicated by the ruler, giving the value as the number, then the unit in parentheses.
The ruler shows 41 (mm)
